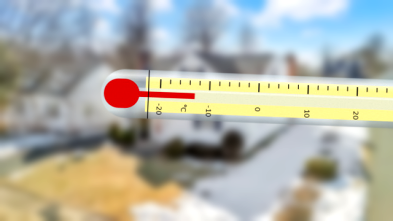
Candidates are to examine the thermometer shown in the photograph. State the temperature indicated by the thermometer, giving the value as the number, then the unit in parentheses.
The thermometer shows -13 (°C)
